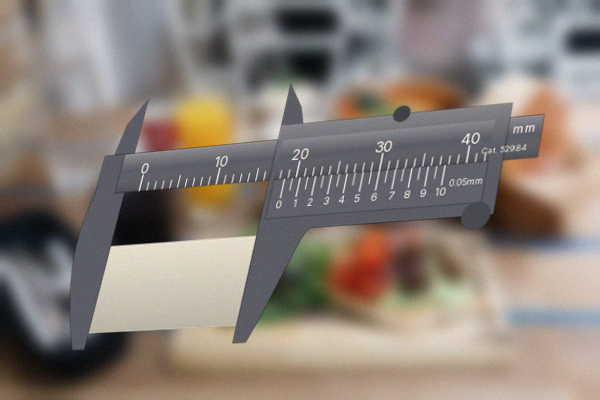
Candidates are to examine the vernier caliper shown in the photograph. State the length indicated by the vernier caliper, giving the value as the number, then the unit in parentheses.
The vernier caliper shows 18.6 (mm)
